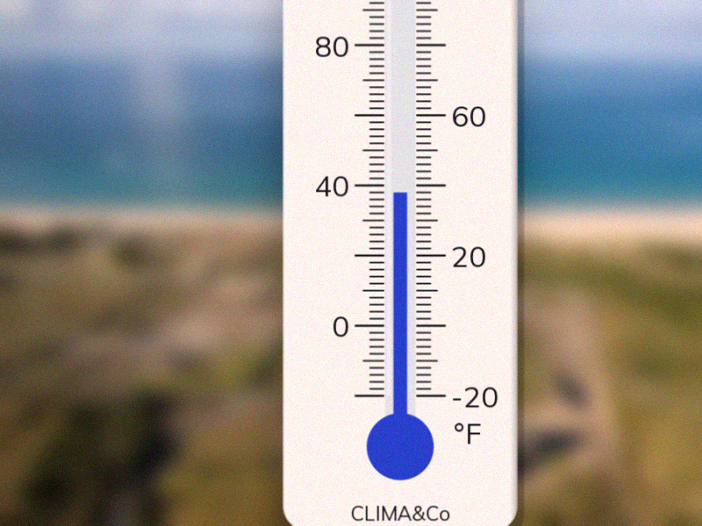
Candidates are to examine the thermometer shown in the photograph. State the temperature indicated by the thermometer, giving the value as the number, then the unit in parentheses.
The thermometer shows 38 (°F)
